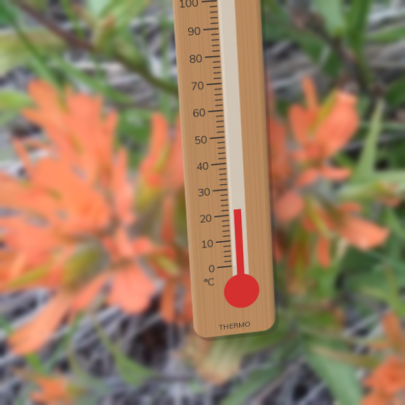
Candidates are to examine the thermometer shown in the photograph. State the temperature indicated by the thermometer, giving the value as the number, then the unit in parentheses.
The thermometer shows 22 (°C)
